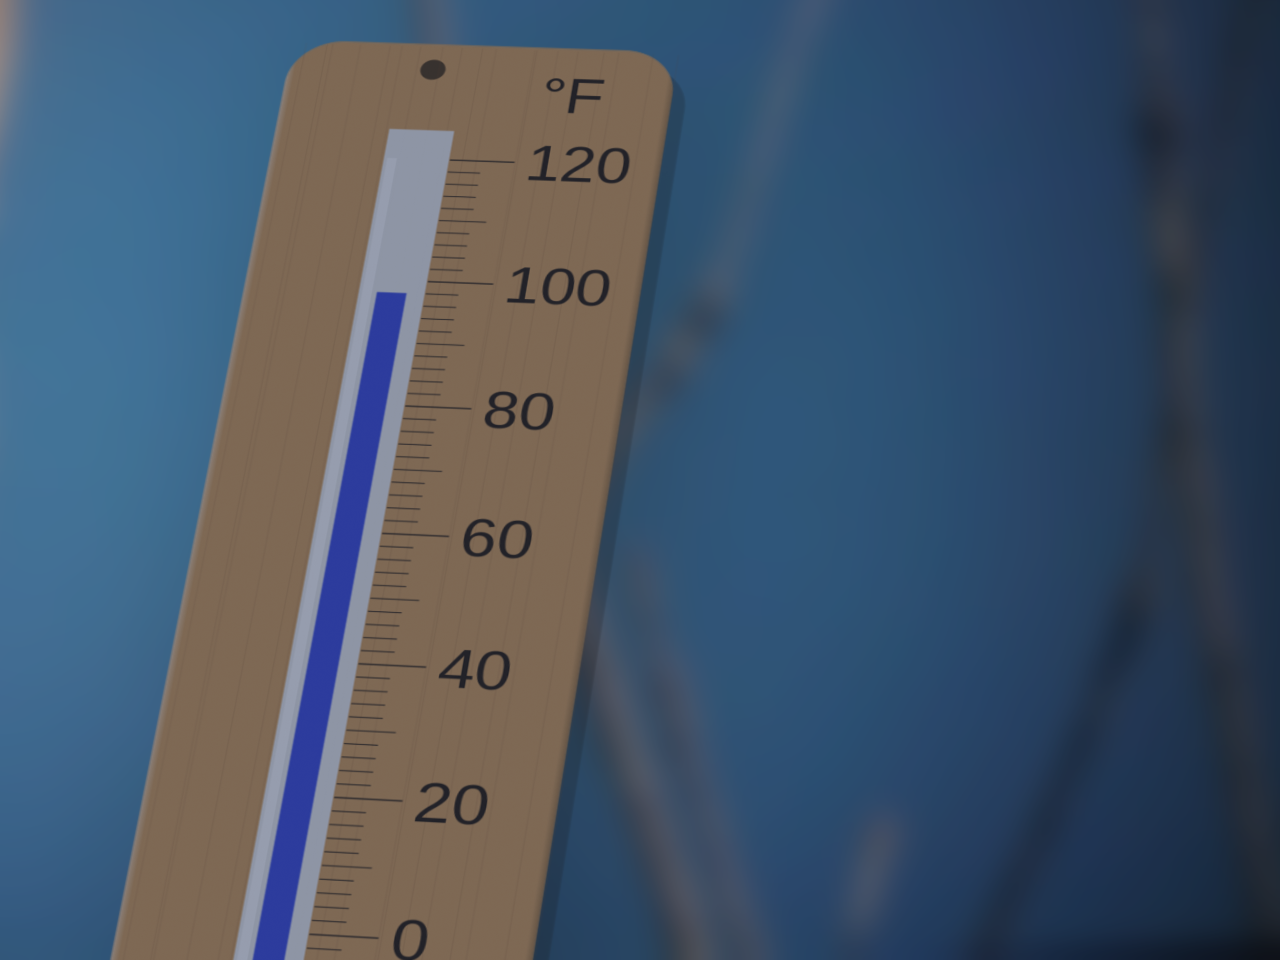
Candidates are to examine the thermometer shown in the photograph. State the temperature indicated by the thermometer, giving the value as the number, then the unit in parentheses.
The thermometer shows 98 (°F)
